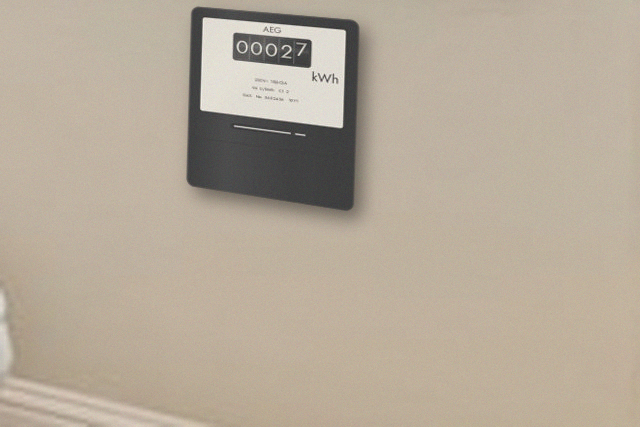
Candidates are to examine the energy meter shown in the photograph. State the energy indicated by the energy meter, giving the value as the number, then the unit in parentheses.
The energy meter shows 27 (kWh)
